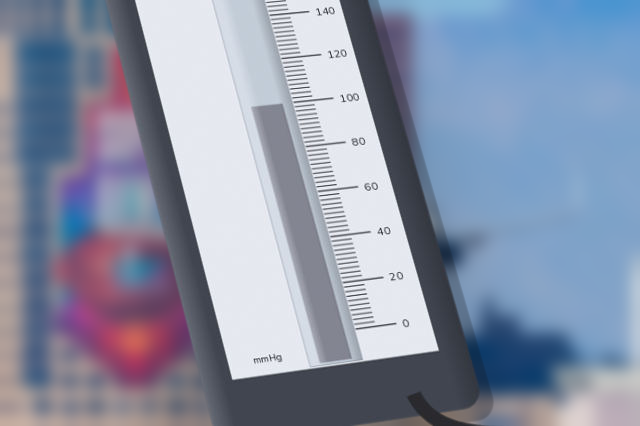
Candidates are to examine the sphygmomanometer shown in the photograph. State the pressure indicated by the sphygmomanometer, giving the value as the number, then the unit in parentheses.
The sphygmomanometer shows 100 (mmHg)
